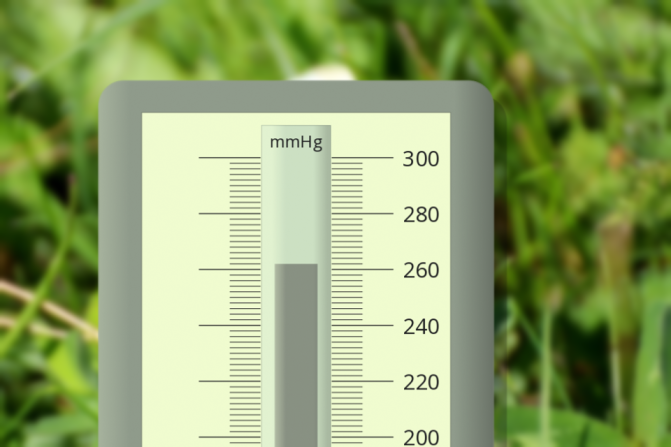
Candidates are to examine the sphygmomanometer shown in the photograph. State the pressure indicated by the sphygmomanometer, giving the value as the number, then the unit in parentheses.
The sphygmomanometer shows 262 (mmHg)
